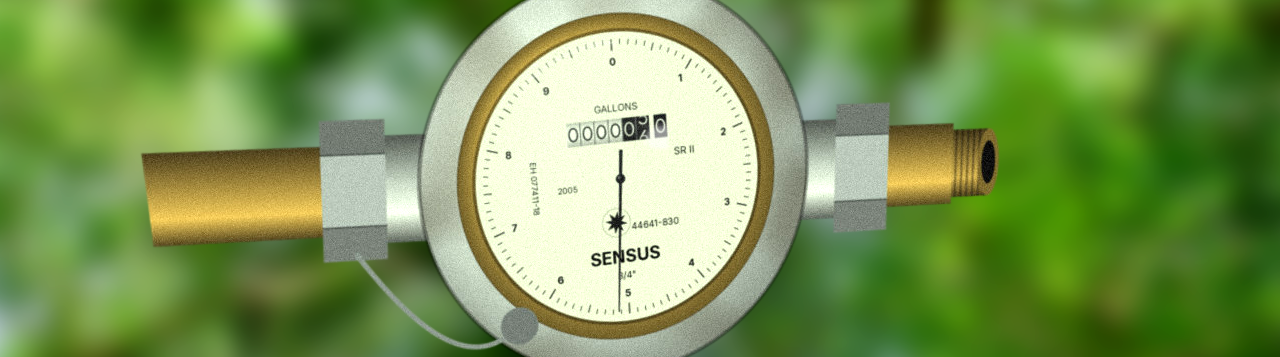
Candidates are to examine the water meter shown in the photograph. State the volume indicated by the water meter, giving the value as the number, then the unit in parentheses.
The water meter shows 55.1 (gal)
